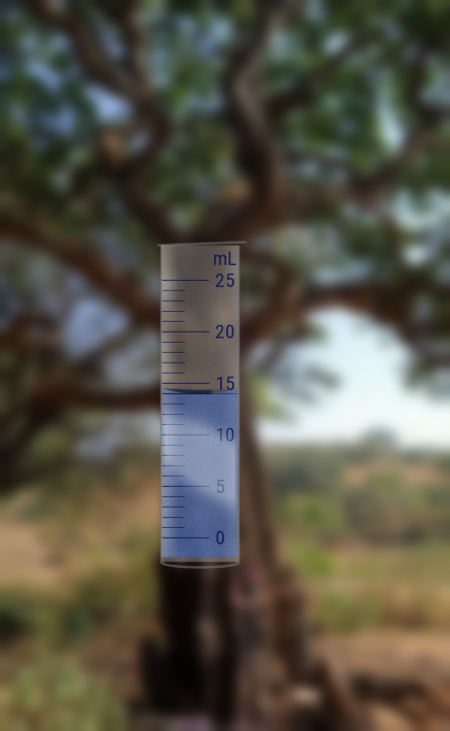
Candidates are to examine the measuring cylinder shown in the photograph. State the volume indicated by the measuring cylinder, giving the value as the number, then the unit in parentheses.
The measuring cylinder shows 14 (mL)
